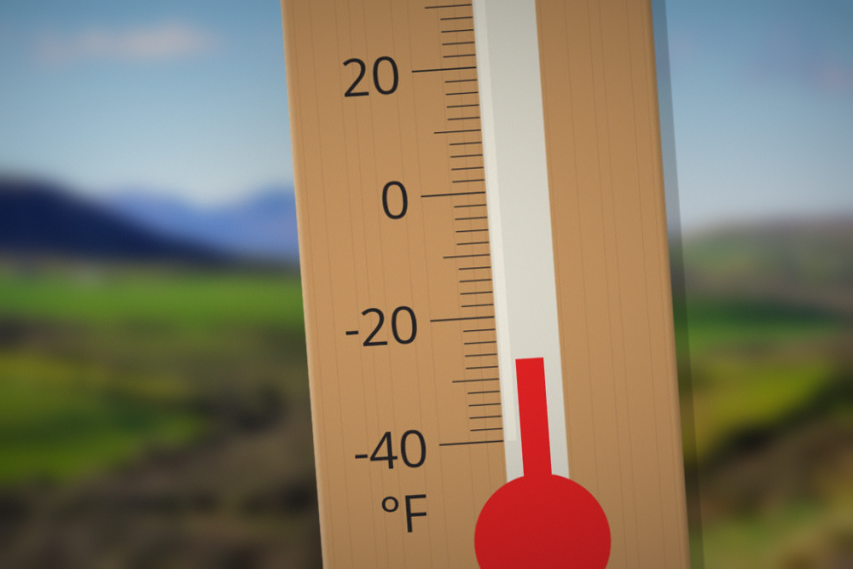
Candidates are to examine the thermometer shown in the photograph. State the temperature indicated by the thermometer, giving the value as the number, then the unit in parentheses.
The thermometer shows -27 (°F)
